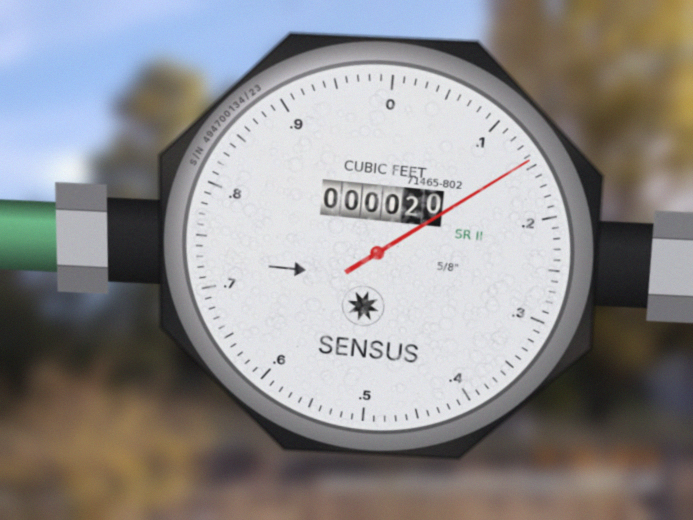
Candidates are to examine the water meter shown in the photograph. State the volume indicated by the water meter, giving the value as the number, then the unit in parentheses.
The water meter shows 20.14 (ft³)
